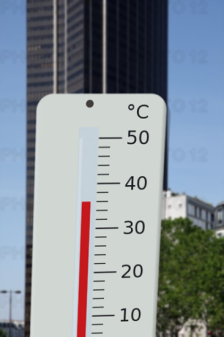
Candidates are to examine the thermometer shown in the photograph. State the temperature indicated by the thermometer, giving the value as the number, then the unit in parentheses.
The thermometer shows 36 (°C)
